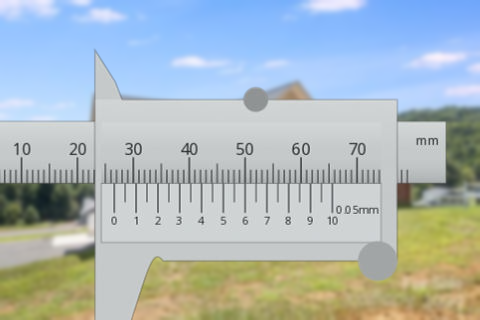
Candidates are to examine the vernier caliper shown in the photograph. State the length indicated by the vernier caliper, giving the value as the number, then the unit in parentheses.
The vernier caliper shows 26.6 (mm)
